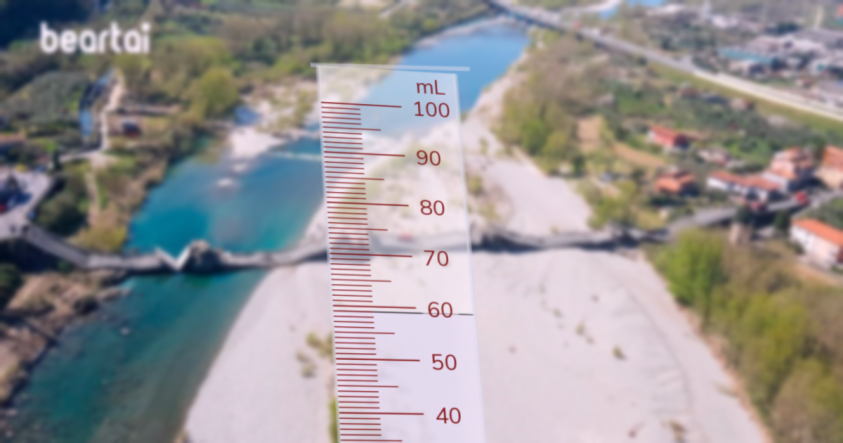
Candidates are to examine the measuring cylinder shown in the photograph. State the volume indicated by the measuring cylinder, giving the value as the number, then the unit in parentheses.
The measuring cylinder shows 59 (mL)
